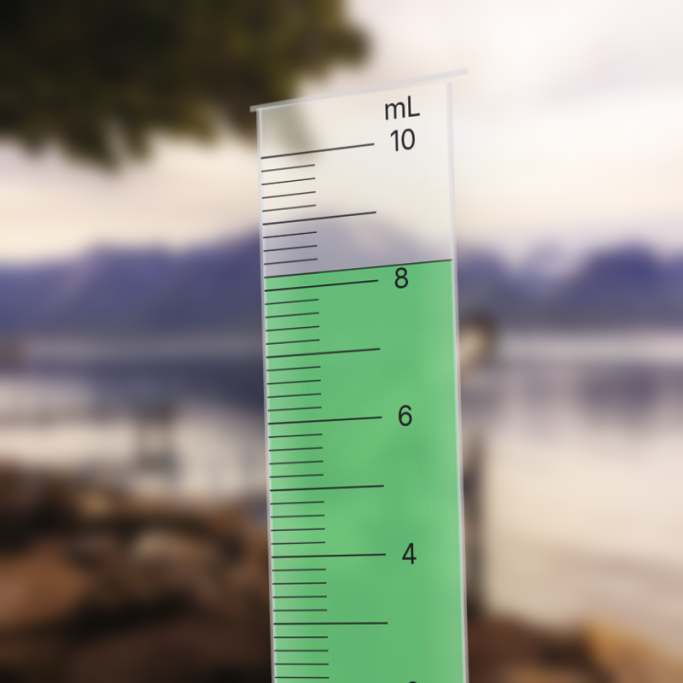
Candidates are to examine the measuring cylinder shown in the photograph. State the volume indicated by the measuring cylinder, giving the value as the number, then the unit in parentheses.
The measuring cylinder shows 8.2 (mL)
